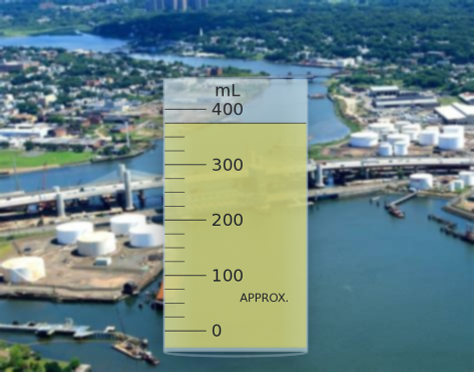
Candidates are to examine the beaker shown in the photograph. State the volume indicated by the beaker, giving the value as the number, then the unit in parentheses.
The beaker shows 375 (mL)
